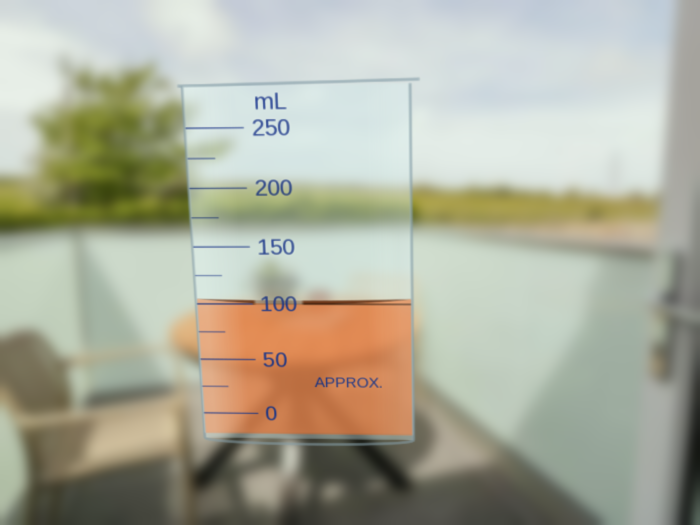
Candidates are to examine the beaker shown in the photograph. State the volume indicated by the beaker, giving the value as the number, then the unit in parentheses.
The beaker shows 100 (mL)
